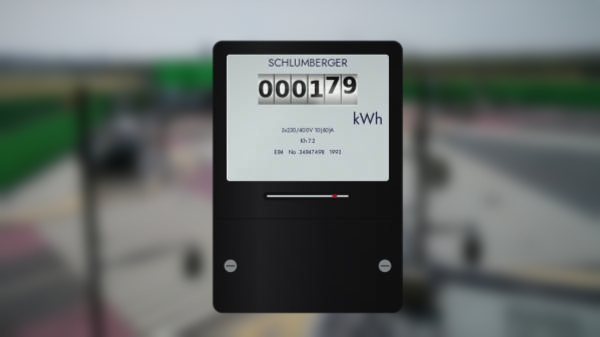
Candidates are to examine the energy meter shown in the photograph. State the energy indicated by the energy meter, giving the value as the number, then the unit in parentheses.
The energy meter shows 179 (kWh)
